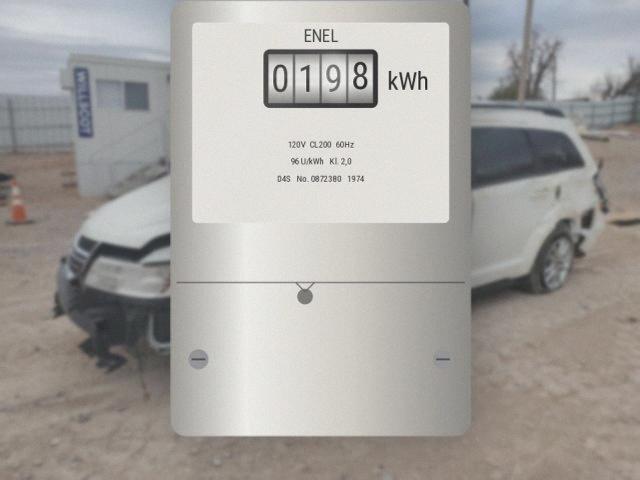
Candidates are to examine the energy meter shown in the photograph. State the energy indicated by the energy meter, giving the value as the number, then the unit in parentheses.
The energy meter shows 198 (kWh)
